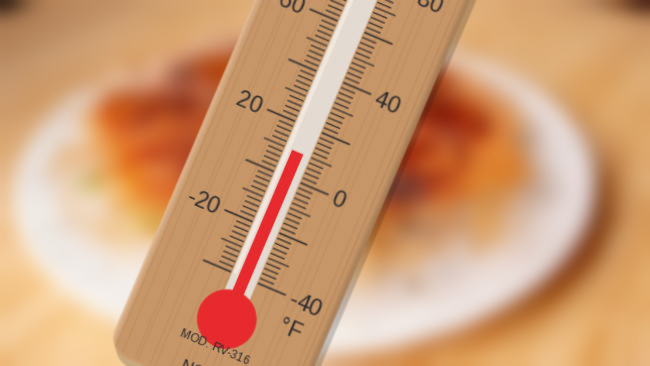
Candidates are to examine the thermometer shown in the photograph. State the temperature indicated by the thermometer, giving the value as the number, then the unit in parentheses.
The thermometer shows 10 (°F)
